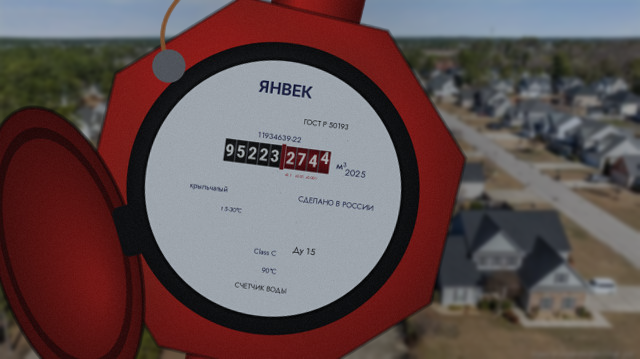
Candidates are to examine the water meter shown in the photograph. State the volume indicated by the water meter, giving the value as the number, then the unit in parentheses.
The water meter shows 95223.2744 (m³)
